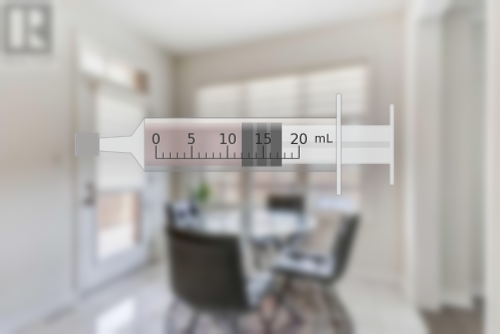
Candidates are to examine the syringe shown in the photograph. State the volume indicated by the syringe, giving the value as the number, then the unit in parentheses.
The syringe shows 12 (mL)
